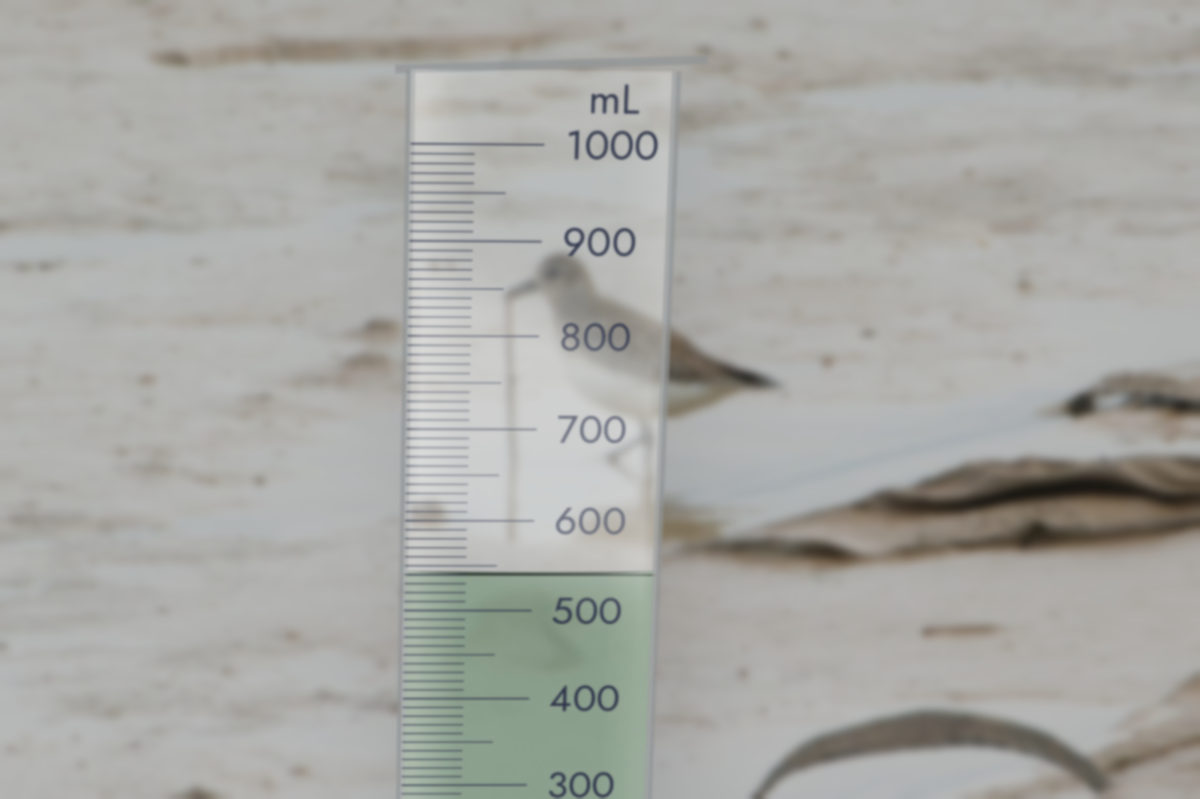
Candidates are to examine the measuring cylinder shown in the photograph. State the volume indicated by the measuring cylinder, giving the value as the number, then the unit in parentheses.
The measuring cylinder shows 540 (mL)
